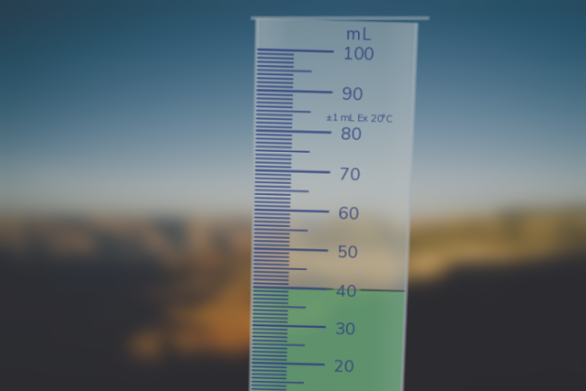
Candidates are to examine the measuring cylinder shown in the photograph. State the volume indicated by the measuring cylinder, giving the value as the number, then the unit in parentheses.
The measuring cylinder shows 40 (mL)
